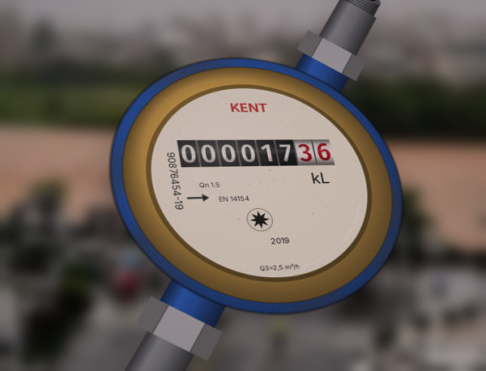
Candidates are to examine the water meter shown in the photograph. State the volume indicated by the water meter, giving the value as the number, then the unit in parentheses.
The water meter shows 17.36 (kL)
